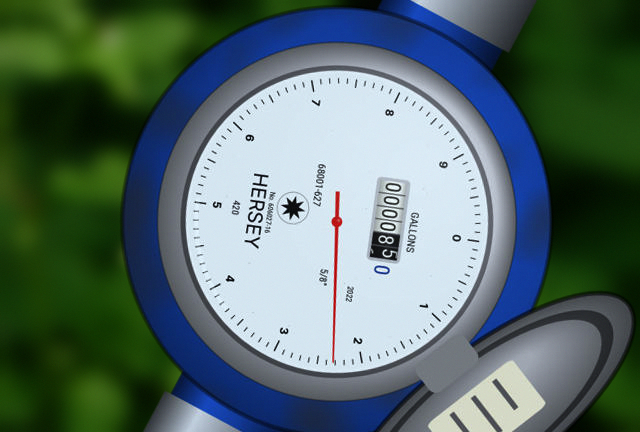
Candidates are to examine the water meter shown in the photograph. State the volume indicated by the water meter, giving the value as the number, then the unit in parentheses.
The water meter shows 852.3 (gal)
